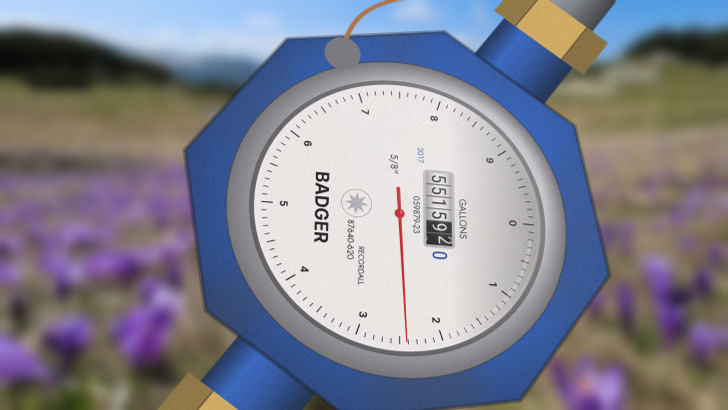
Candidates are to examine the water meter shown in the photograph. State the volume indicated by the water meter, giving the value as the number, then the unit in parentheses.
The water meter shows 5515922.4 (gal)
